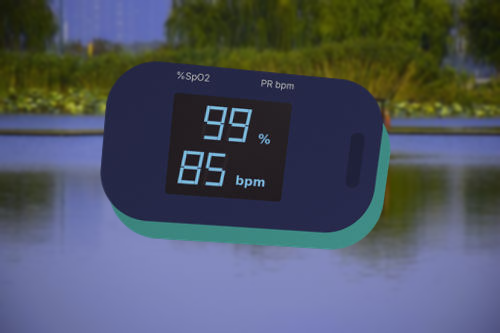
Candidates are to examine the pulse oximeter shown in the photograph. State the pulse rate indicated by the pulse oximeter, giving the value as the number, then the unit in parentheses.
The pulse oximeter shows 85 (bpm)
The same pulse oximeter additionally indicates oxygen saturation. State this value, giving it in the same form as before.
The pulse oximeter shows 99 (%)
